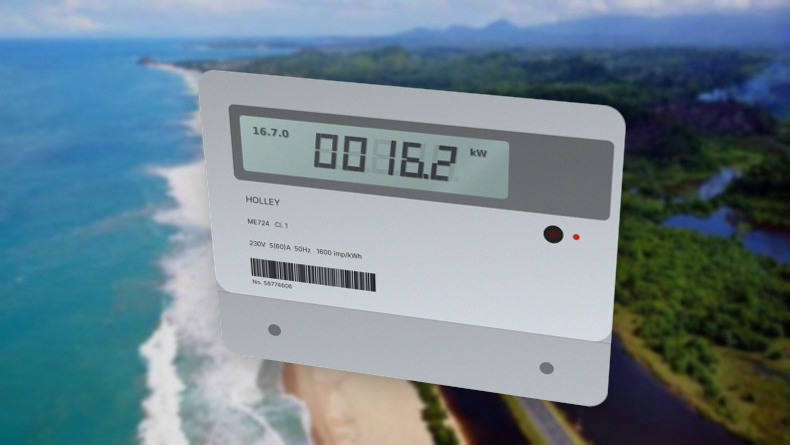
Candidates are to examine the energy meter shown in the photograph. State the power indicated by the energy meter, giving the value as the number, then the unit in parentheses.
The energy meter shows 16.2 (kW)
